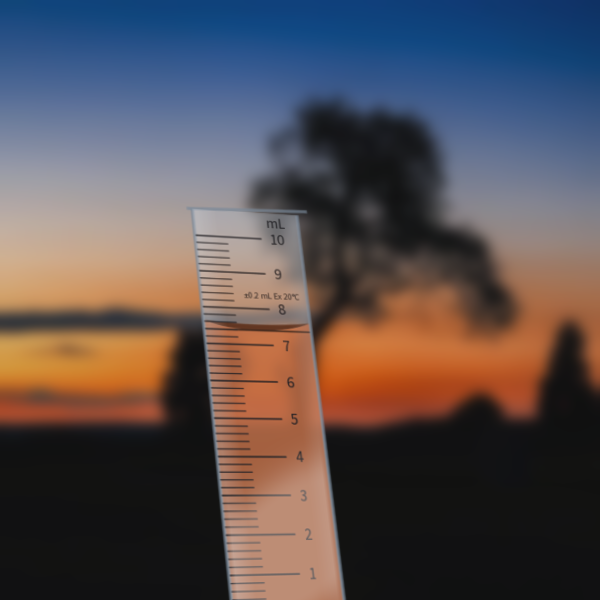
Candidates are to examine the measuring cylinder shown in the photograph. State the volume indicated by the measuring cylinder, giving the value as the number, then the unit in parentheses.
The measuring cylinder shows 7.4 (mL)
